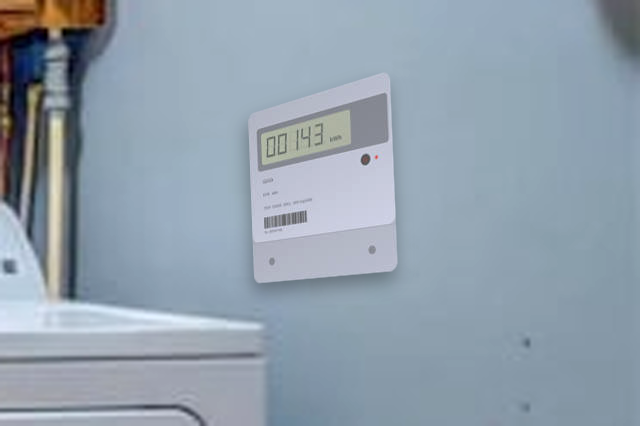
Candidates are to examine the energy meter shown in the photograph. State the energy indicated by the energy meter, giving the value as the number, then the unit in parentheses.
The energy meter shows 143 (kWh)
